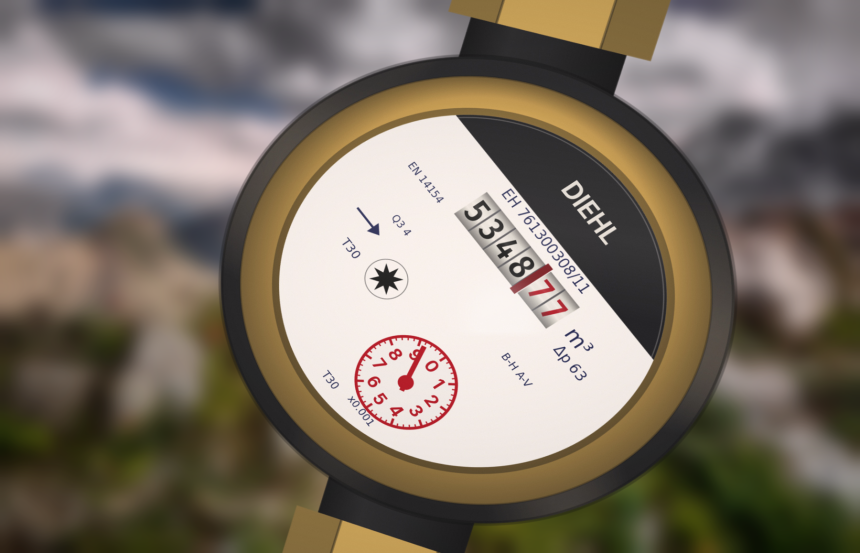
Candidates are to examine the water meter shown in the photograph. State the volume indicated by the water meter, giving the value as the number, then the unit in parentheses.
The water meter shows 5348.769 (m³)
